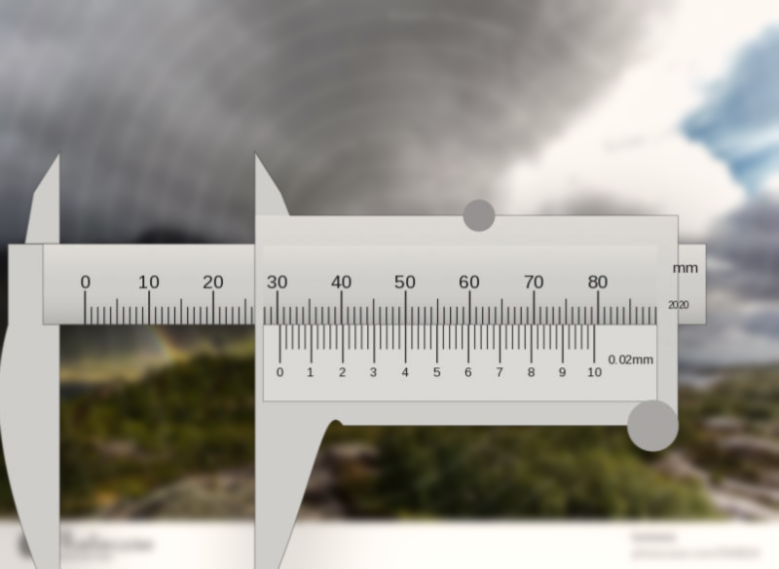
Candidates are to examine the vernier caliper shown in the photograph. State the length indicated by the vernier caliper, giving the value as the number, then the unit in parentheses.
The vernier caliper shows 30.4 (mm)
